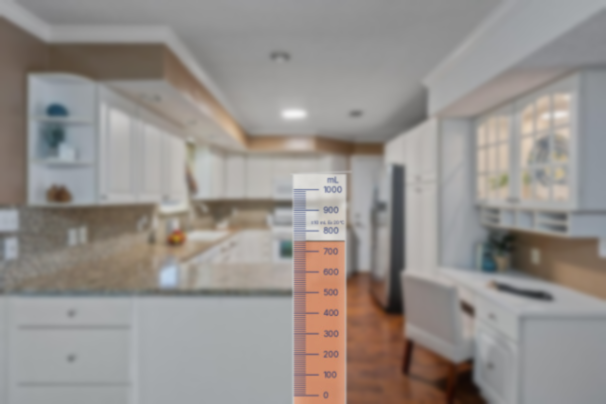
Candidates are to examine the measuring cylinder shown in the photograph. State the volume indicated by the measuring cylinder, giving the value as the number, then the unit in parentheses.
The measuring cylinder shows 750 (mL)
